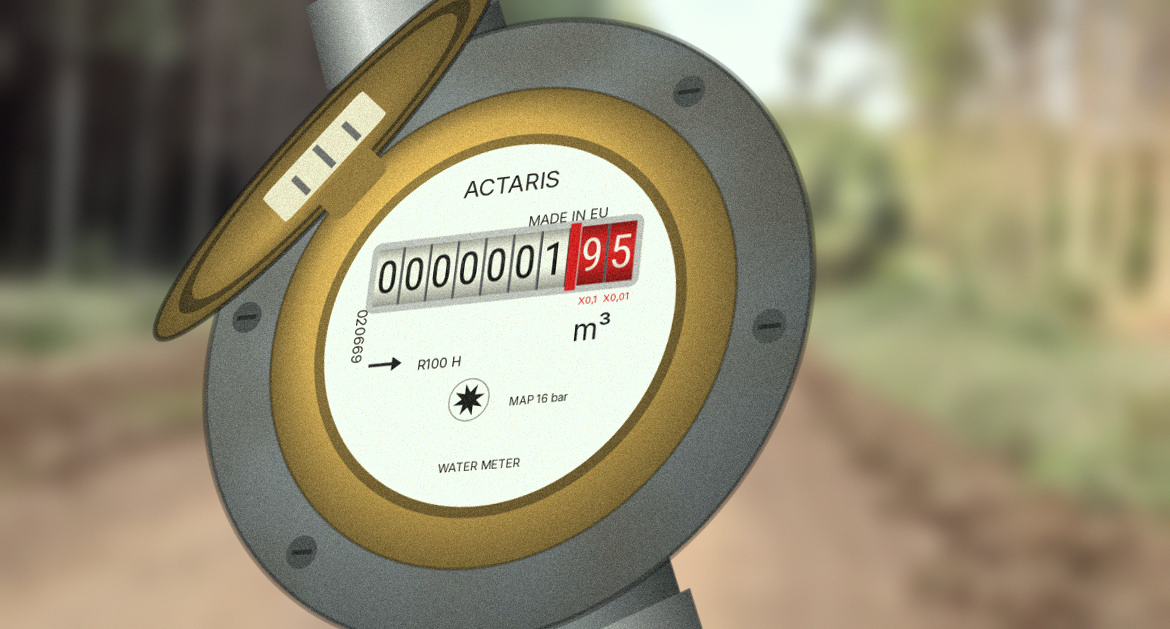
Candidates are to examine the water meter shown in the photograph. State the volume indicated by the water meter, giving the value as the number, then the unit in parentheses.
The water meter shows 1.95 (m³)
